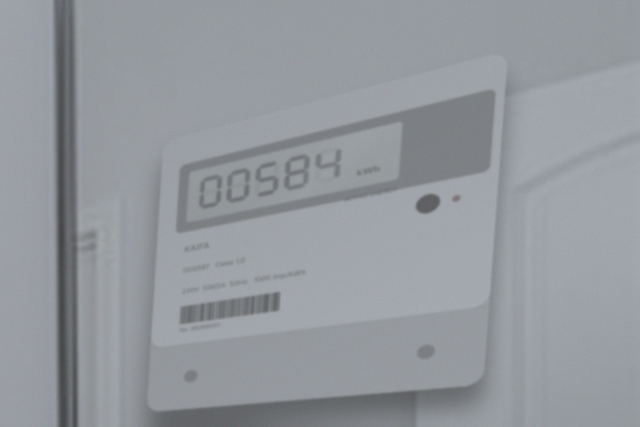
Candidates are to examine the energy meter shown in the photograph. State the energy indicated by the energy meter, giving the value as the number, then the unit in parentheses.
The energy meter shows 584 (kWh)
